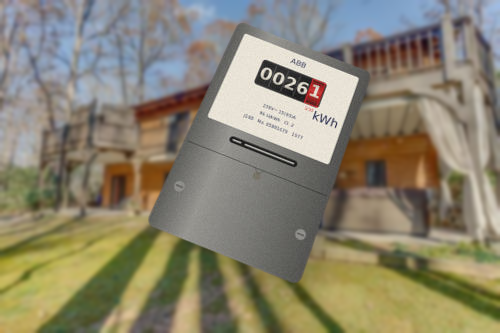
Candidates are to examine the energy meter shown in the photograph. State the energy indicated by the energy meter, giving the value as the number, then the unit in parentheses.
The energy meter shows 26.1 (kWh)
